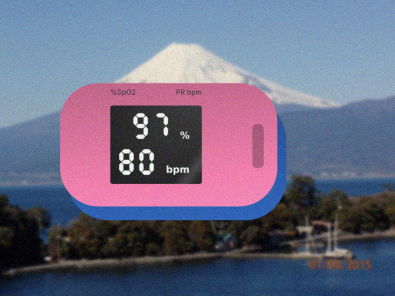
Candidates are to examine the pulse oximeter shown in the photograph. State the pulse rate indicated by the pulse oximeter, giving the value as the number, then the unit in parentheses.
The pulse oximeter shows 80 (bpm)
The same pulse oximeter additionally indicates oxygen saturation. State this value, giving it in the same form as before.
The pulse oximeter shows 97 (%)
